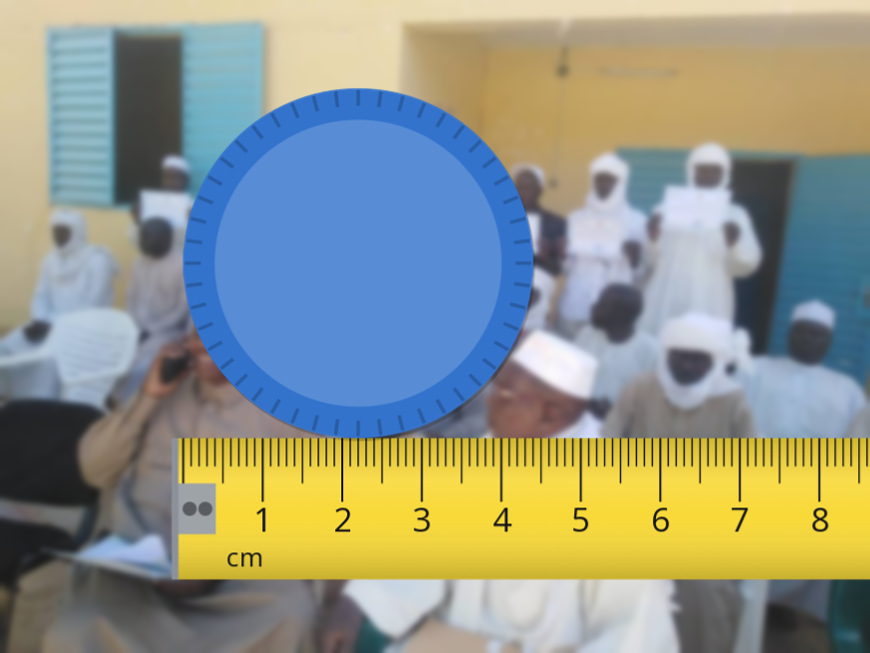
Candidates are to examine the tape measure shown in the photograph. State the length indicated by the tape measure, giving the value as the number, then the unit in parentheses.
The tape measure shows 4.4 (cm)
